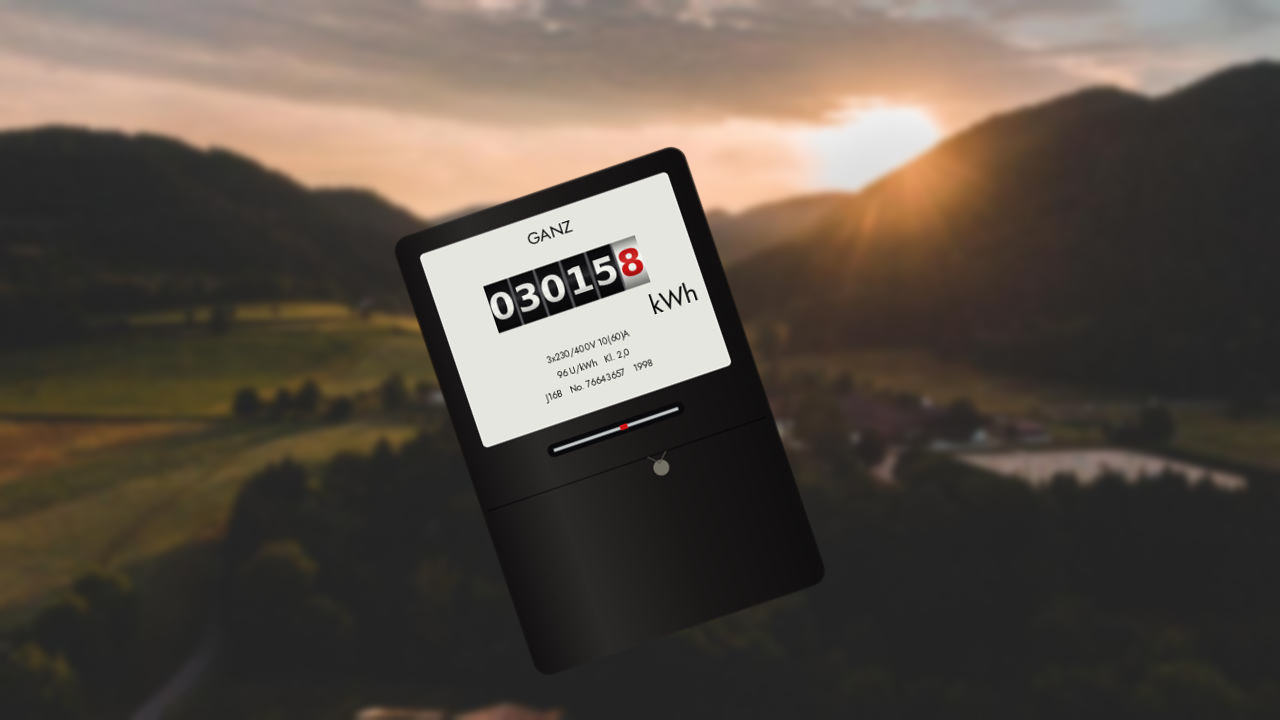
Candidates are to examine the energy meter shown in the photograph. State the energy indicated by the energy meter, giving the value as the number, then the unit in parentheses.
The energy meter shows 3015.8 (kWh)
